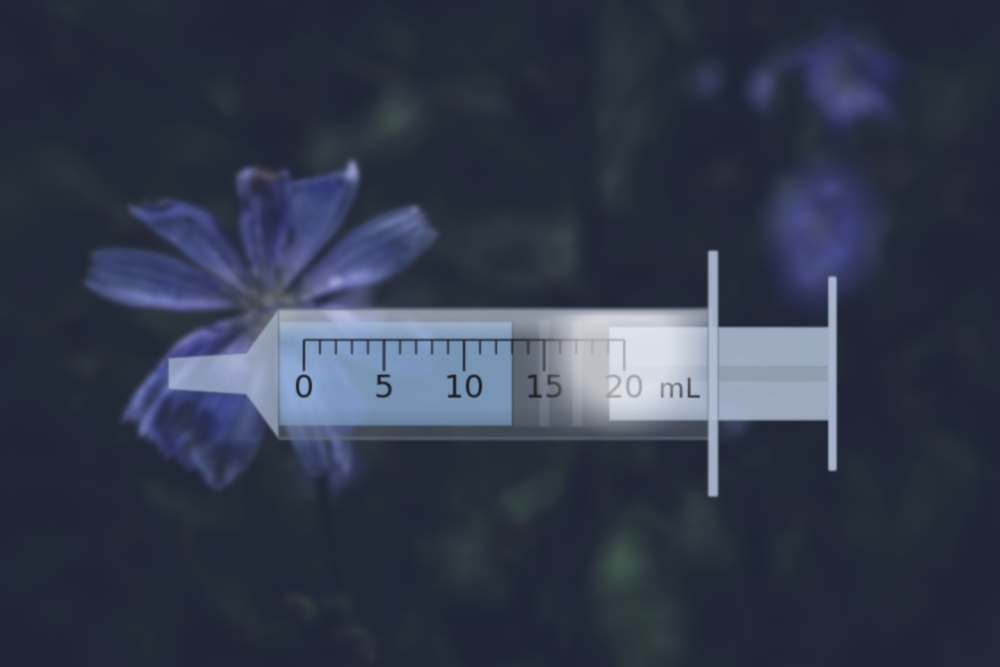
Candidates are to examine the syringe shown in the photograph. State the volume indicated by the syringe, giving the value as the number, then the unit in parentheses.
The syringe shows 13 (mL)
